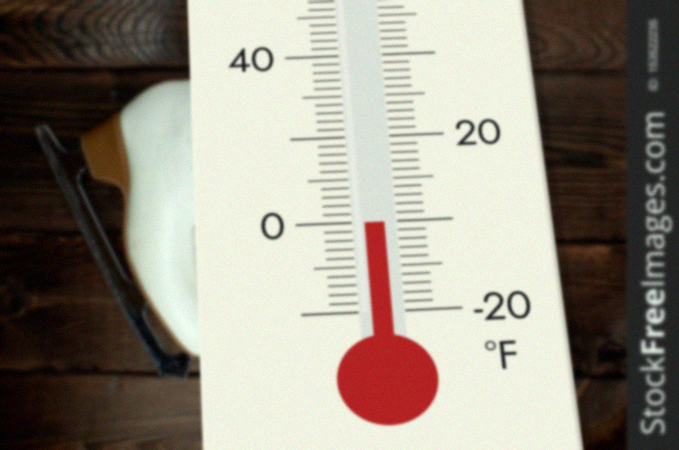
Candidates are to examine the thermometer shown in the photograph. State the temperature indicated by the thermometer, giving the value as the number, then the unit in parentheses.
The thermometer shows 0 (°F)
